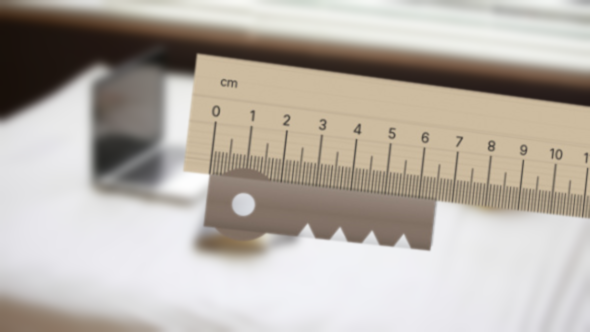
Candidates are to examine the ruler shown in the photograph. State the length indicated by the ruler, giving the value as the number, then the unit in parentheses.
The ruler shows 6.5 (cm)
